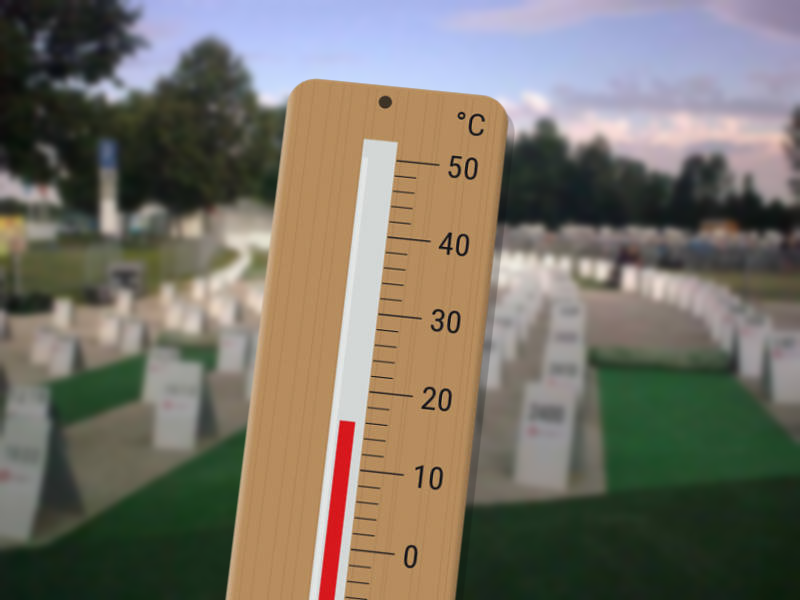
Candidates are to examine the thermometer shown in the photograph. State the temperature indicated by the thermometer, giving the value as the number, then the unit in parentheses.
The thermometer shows 16 (°C)
